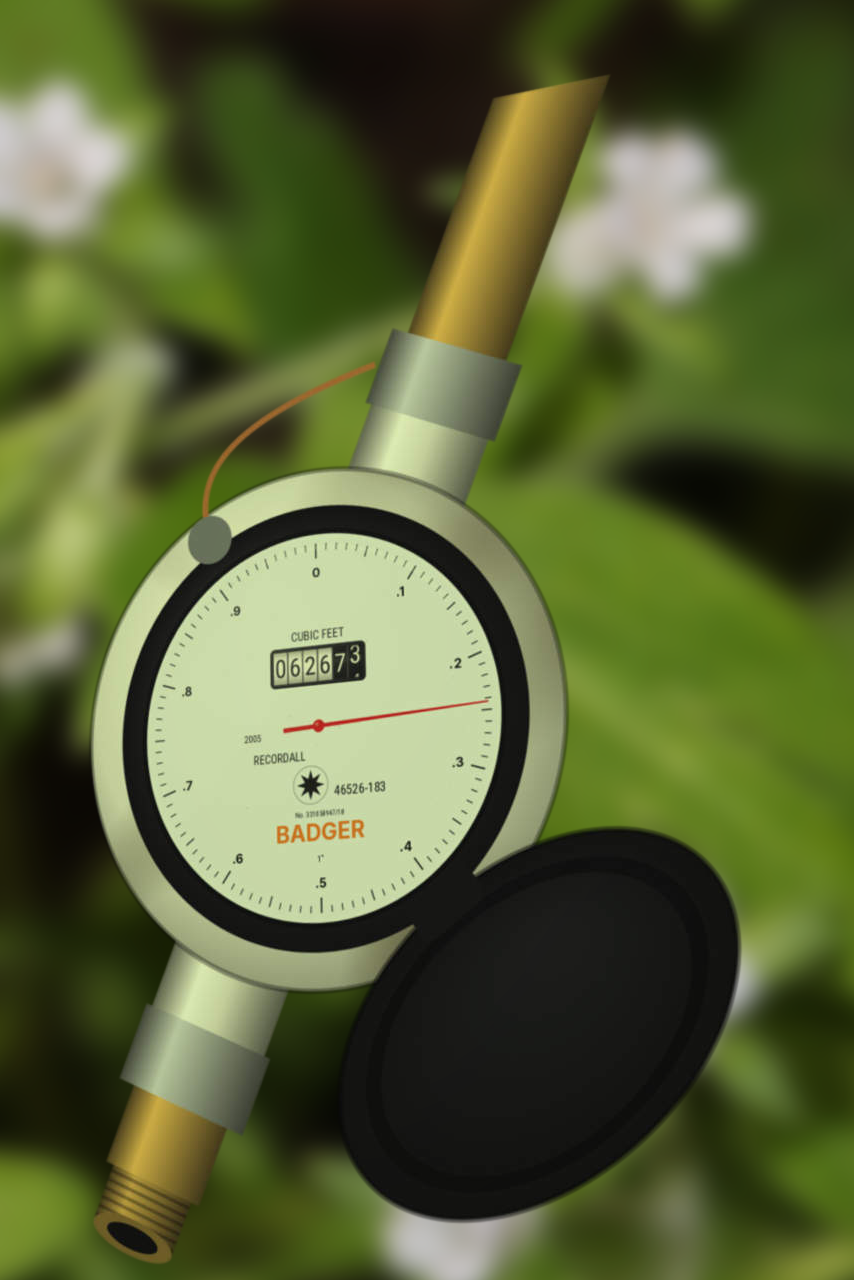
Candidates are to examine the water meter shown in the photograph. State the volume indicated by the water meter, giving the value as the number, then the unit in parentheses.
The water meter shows 62673.24 (ft³)
